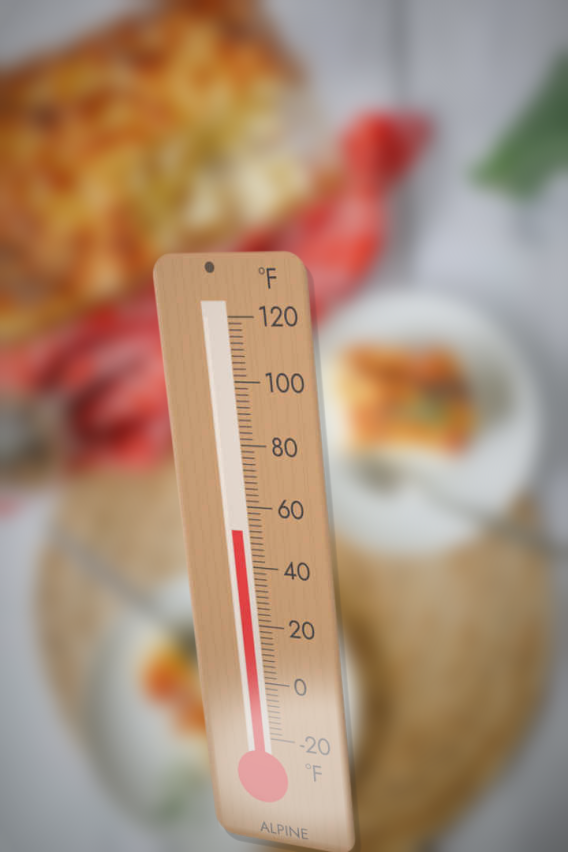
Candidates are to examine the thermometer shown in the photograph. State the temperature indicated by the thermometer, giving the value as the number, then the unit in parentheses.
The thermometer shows 52 (°F)
